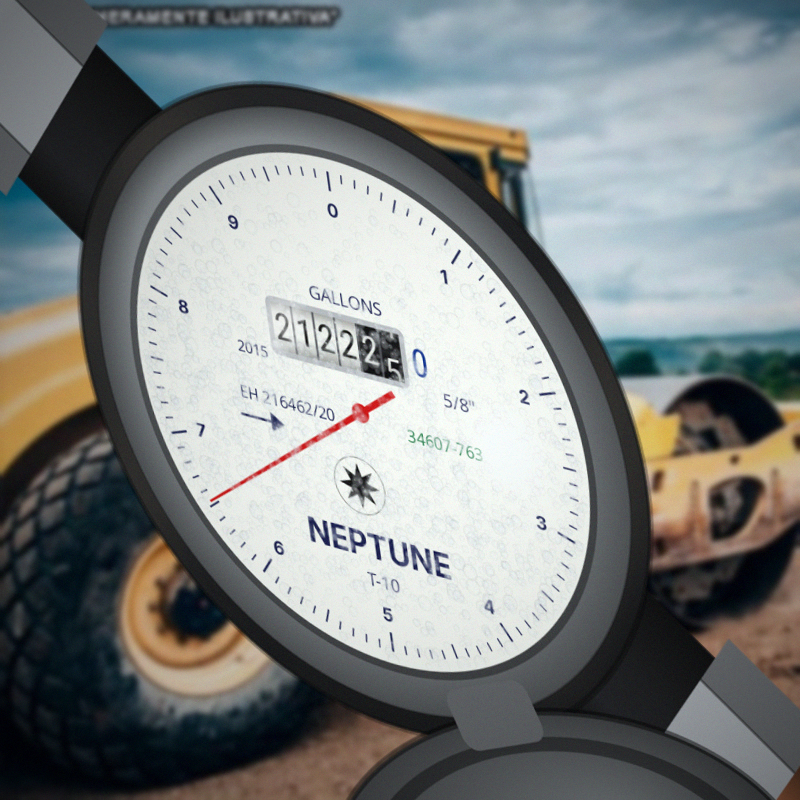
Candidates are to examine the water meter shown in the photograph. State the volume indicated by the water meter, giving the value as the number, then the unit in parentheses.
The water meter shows 2122246.5 (gal)
